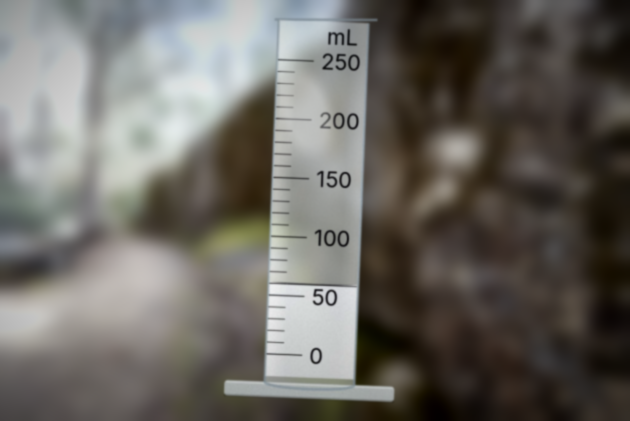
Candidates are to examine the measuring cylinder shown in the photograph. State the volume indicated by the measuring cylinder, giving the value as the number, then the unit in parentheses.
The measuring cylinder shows 60 (mL)
